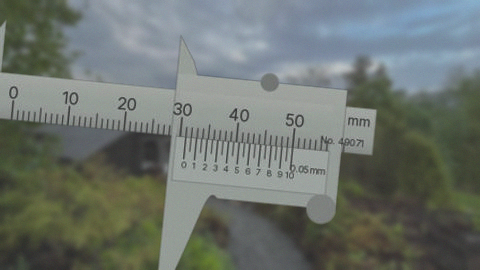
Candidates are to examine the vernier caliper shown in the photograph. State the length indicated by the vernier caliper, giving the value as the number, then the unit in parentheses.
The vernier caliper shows 31.0 (mm)
